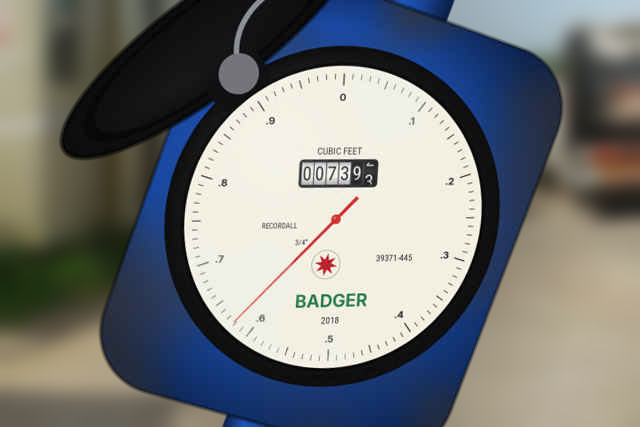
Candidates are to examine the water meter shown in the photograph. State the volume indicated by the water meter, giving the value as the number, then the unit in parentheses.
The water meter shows 7392.62 (ft³)
